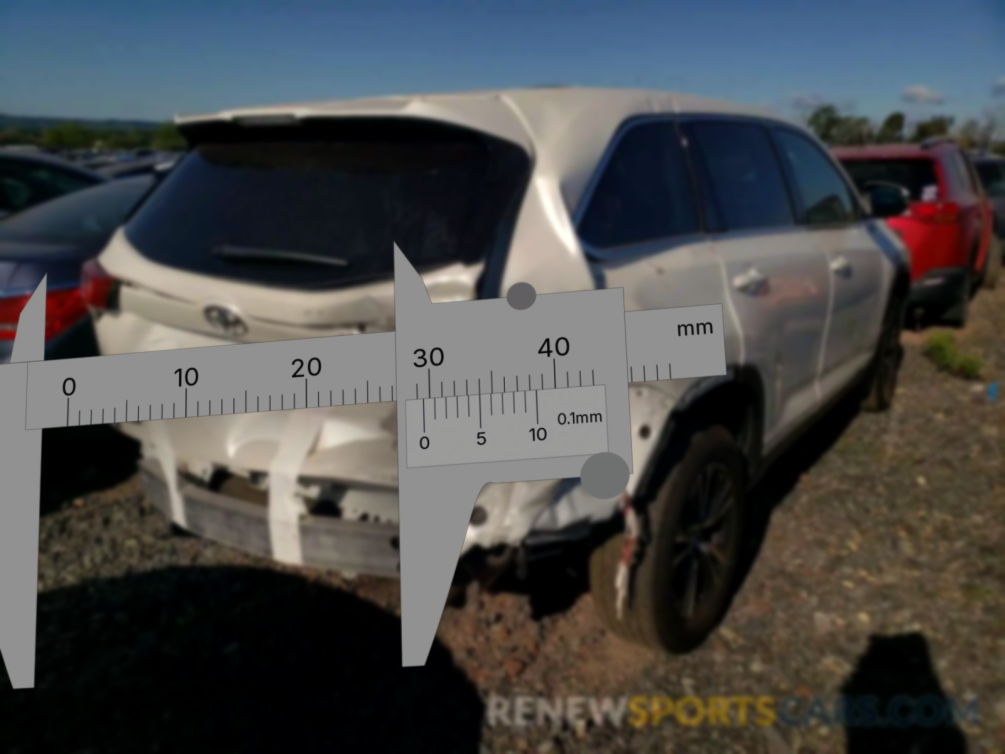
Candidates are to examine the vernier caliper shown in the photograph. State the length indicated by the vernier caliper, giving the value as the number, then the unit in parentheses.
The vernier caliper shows 29.5 (mm)
